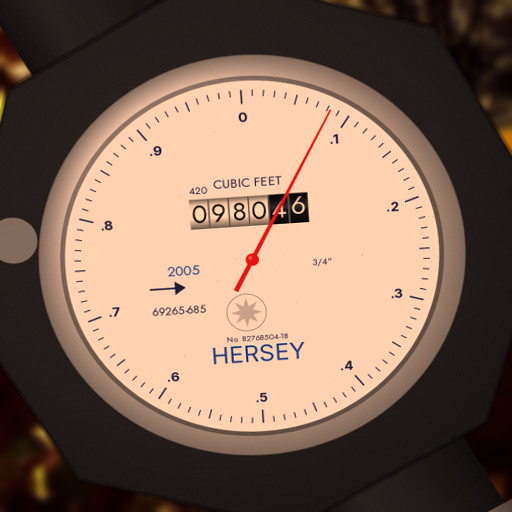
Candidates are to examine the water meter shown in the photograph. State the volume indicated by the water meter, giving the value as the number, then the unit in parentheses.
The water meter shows 98046.08 (ft³)
